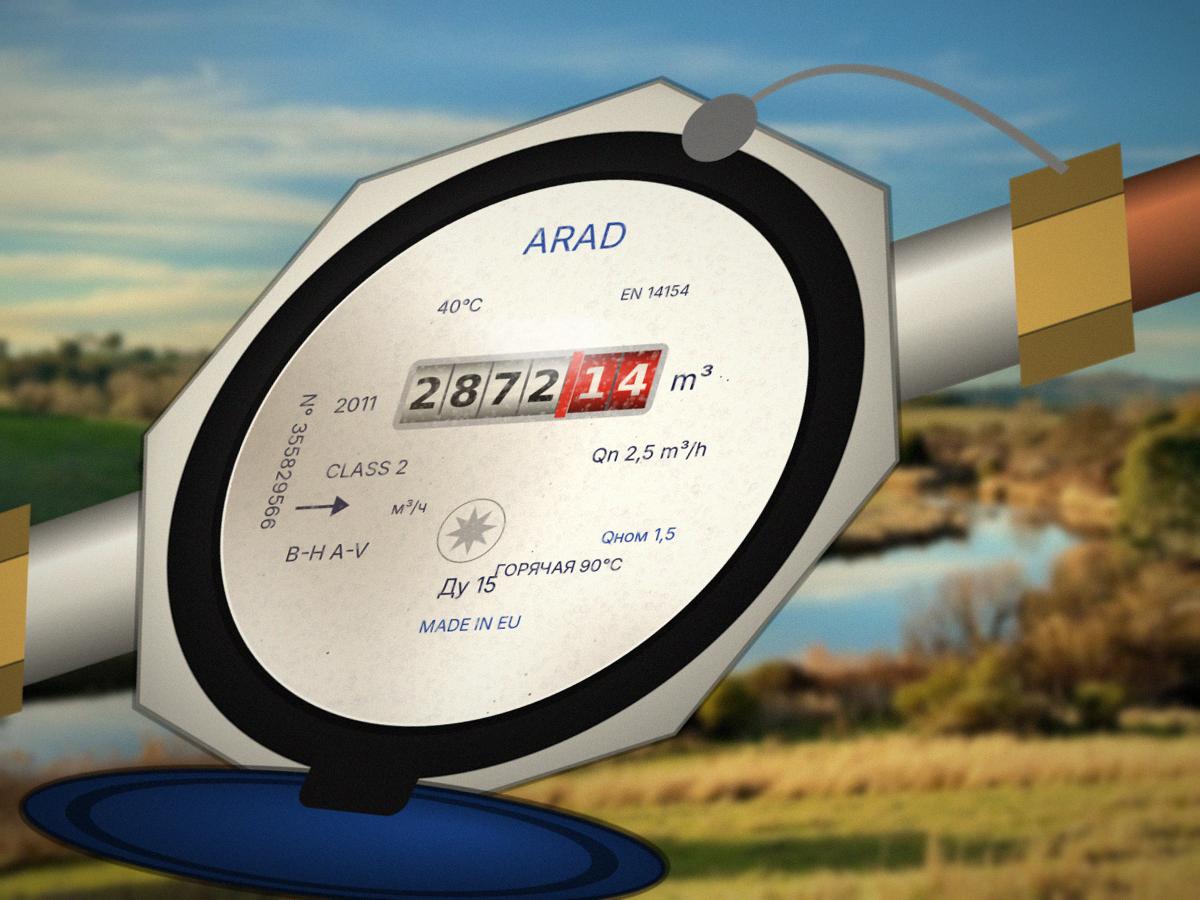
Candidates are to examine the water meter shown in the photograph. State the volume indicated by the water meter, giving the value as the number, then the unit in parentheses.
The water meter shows 2872.14 (m³)
